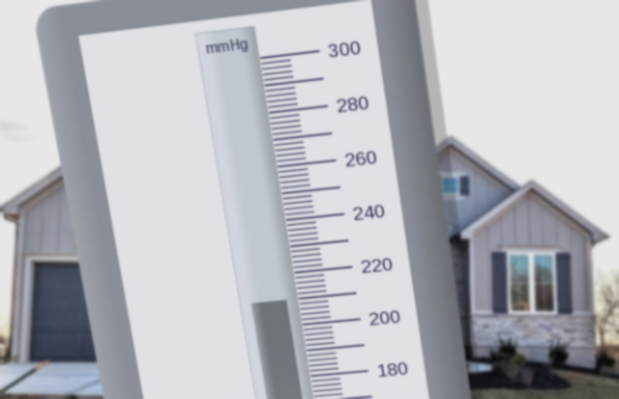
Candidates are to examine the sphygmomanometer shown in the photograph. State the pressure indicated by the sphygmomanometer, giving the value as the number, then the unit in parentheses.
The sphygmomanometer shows 210 (mmHg)
